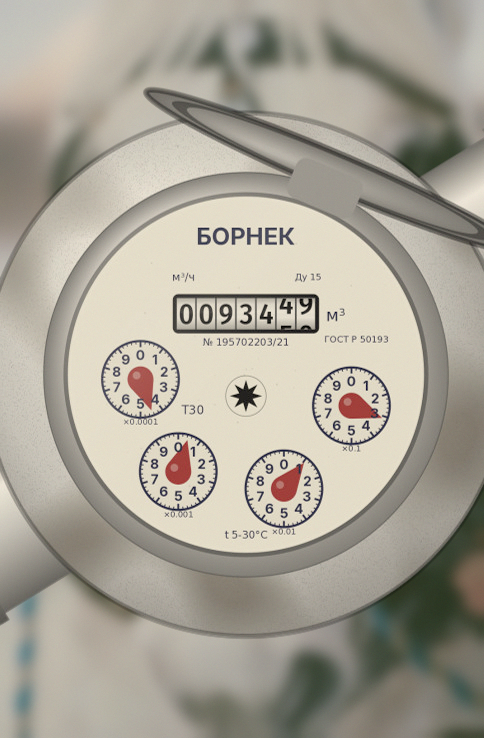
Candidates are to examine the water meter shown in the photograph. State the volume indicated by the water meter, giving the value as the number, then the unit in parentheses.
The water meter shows 93449.3104 (m³)
